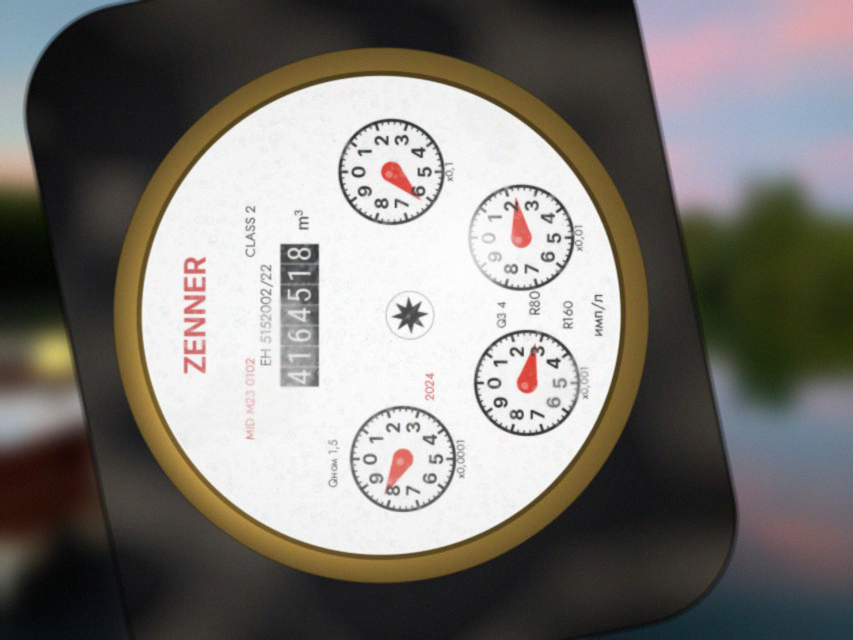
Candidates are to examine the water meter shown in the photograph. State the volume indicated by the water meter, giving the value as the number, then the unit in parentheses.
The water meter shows 4164518.6228 (m³)
